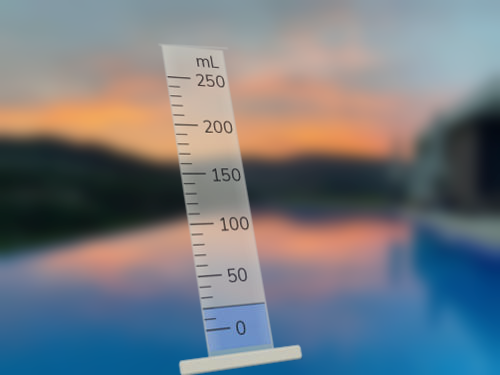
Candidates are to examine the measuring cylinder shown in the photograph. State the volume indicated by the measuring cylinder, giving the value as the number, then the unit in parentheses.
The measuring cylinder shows 20 (mL)
